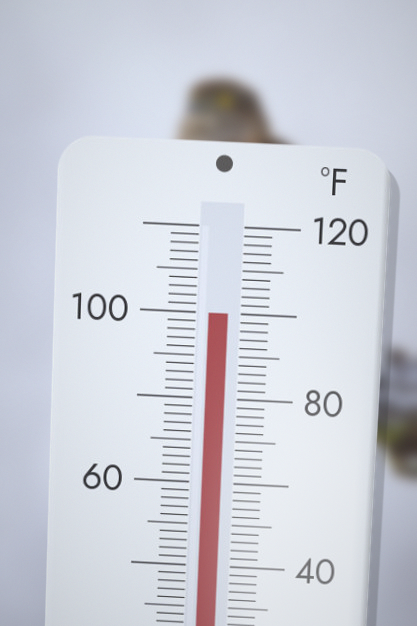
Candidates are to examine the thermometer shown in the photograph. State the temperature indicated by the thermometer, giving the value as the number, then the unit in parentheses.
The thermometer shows 100 (°F)
